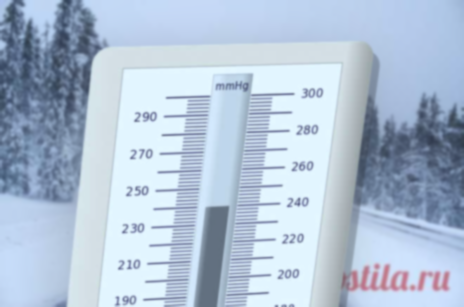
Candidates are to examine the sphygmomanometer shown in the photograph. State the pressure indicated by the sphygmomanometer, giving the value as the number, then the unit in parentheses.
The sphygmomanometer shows 240 (mmHg)
